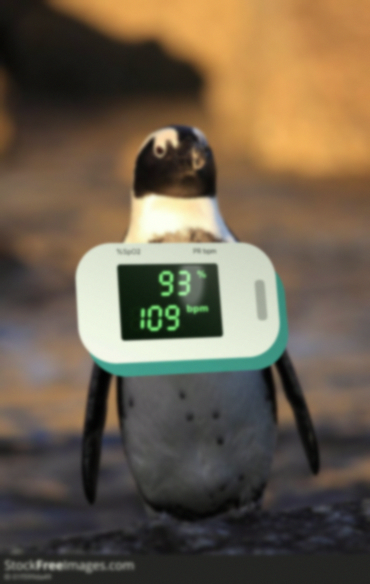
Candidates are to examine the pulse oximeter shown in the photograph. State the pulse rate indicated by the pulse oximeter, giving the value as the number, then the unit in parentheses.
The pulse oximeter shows 109 (bpm)
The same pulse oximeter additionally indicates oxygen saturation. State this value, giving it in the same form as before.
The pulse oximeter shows 93 (%)
